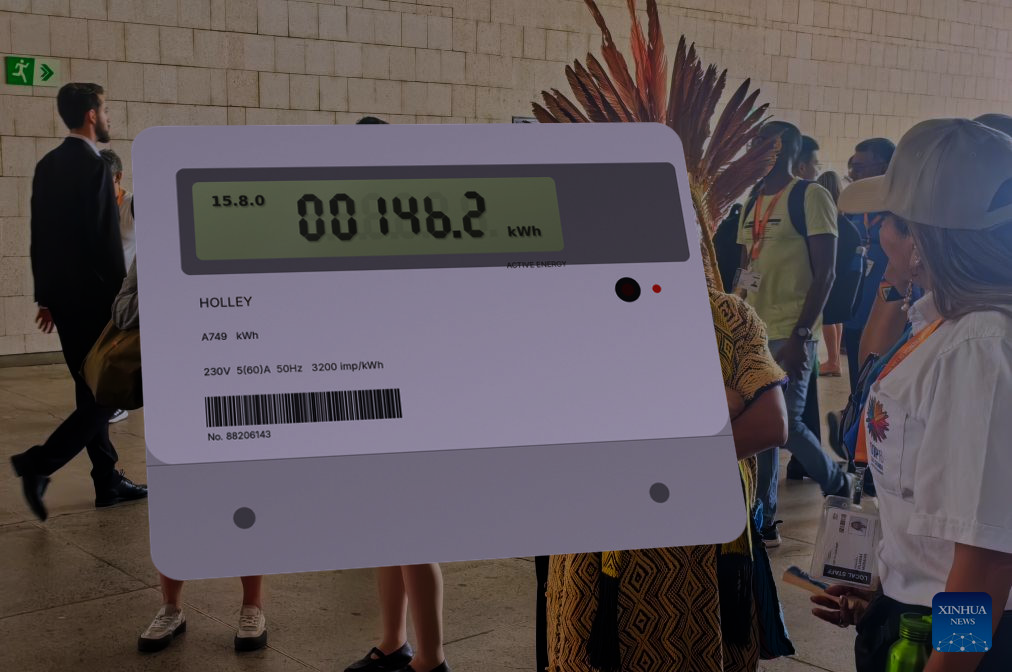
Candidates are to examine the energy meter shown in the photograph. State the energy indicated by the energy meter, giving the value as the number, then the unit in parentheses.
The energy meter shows 146.2 (kWh)
